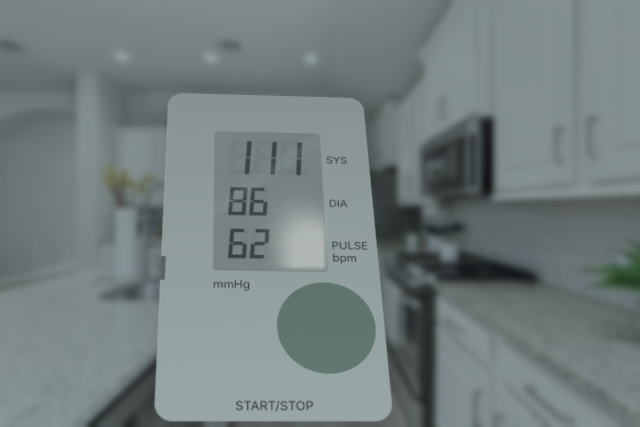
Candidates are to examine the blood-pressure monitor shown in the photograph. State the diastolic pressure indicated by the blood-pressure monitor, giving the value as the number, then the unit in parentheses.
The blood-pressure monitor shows 86 (mmHg)
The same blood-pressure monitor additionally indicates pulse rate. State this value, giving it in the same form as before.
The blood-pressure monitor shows 62 (bpm)
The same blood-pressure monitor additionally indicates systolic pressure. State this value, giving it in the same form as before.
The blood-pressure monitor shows 111 (mmHg)
